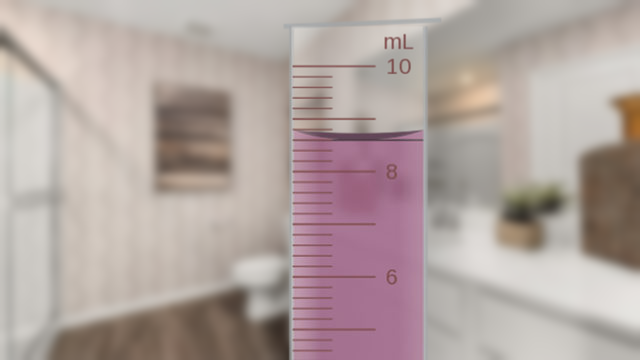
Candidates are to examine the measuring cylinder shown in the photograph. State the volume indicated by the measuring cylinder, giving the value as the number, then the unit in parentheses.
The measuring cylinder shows 8.6 (mL)
